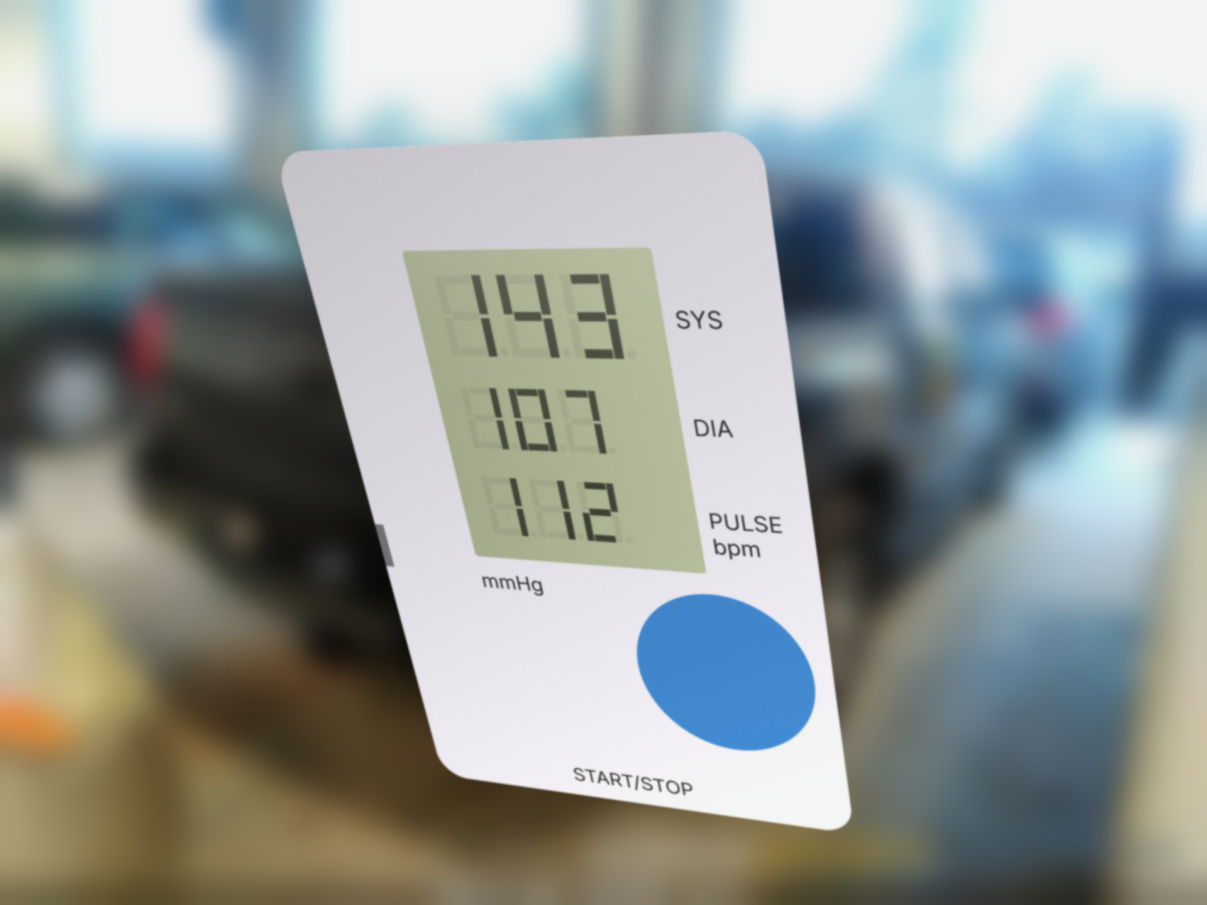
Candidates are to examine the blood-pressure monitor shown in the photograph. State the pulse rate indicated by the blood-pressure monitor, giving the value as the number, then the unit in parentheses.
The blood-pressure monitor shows 112 (bpm)
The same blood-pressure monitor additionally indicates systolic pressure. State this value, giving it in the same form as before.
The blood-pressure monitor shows 143 (mmHg)
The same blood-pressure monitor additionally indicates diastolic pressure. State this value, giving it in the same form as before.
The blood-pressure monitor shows 107 (mmHg)
